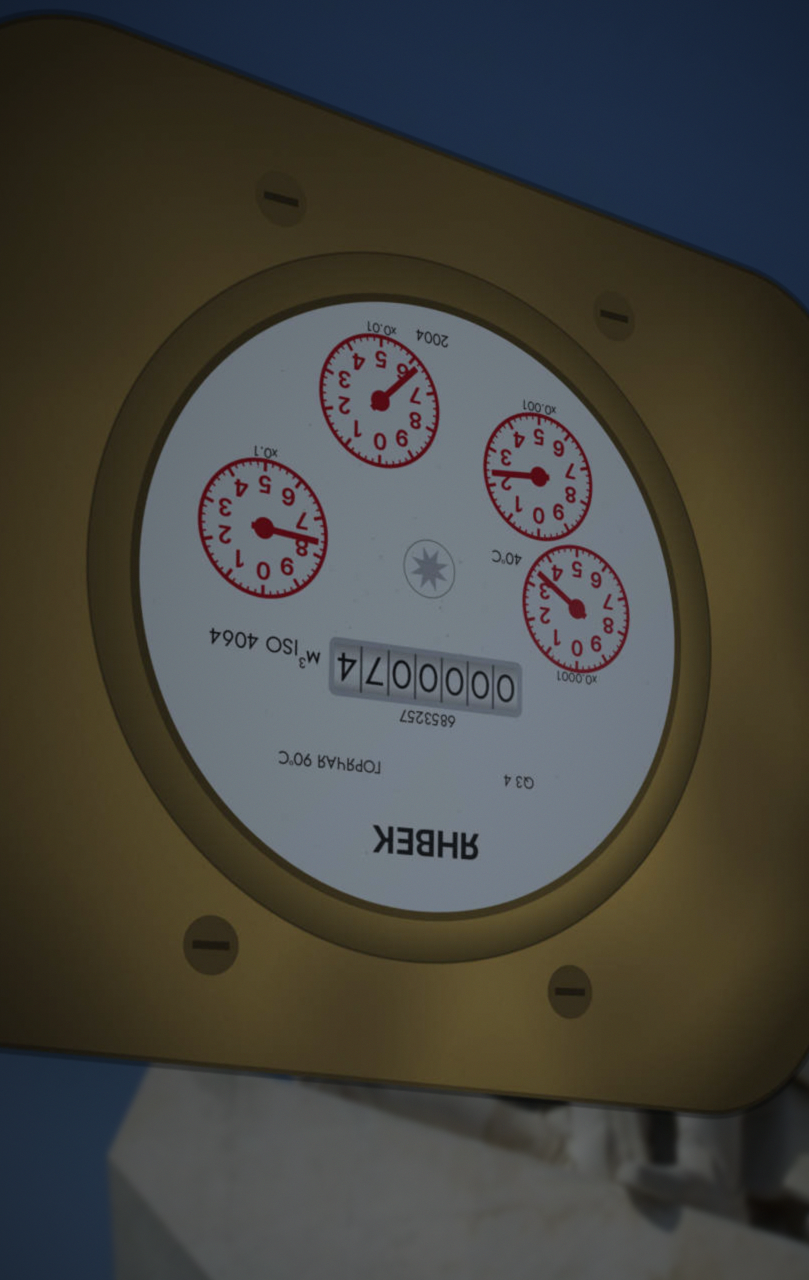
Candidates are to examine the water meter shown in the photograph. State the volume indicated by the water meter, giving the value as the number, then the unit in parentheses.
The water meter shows 74.7623 (m³)
